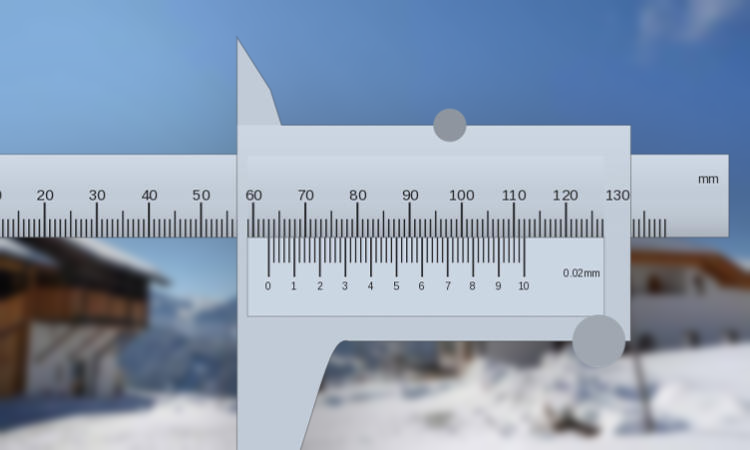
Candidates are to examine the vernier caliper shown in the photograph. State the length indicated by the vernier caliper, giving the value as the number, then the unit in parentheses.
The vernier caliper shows 63.0 (mm)
